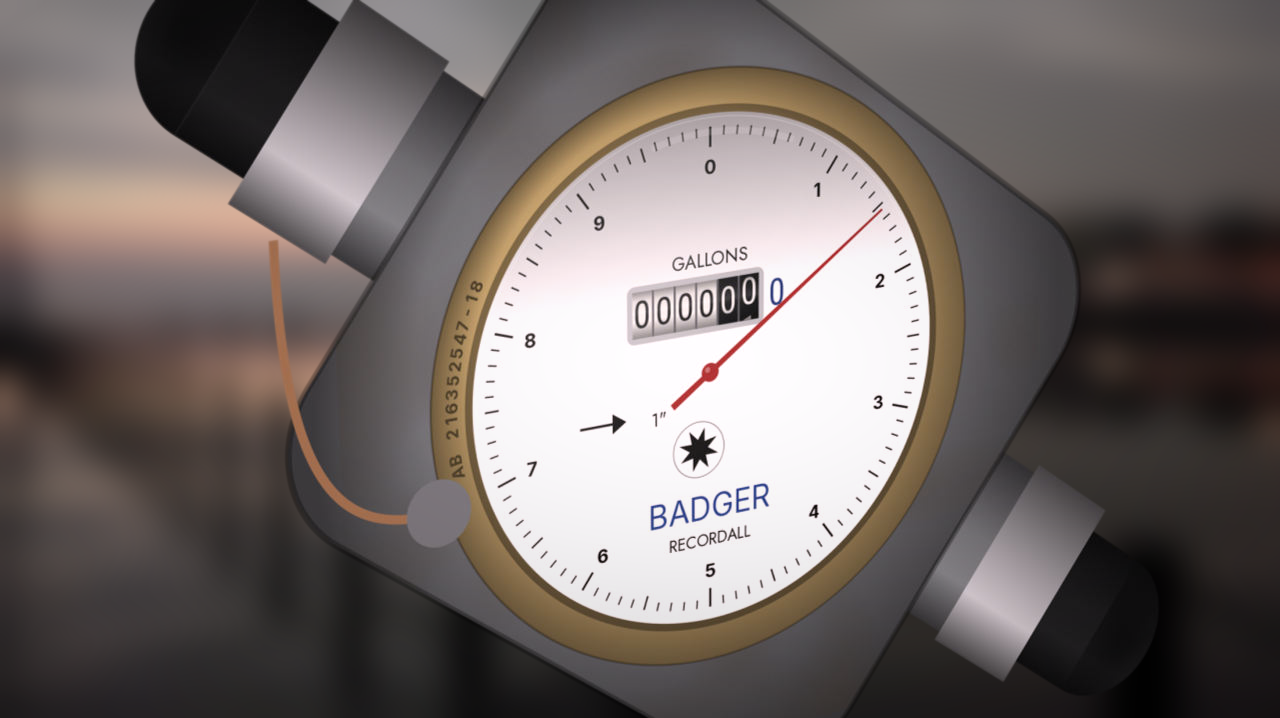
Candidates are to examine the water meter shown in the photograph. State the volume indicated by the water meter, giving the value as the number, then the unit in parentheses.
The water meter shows 1.5 (gal)
